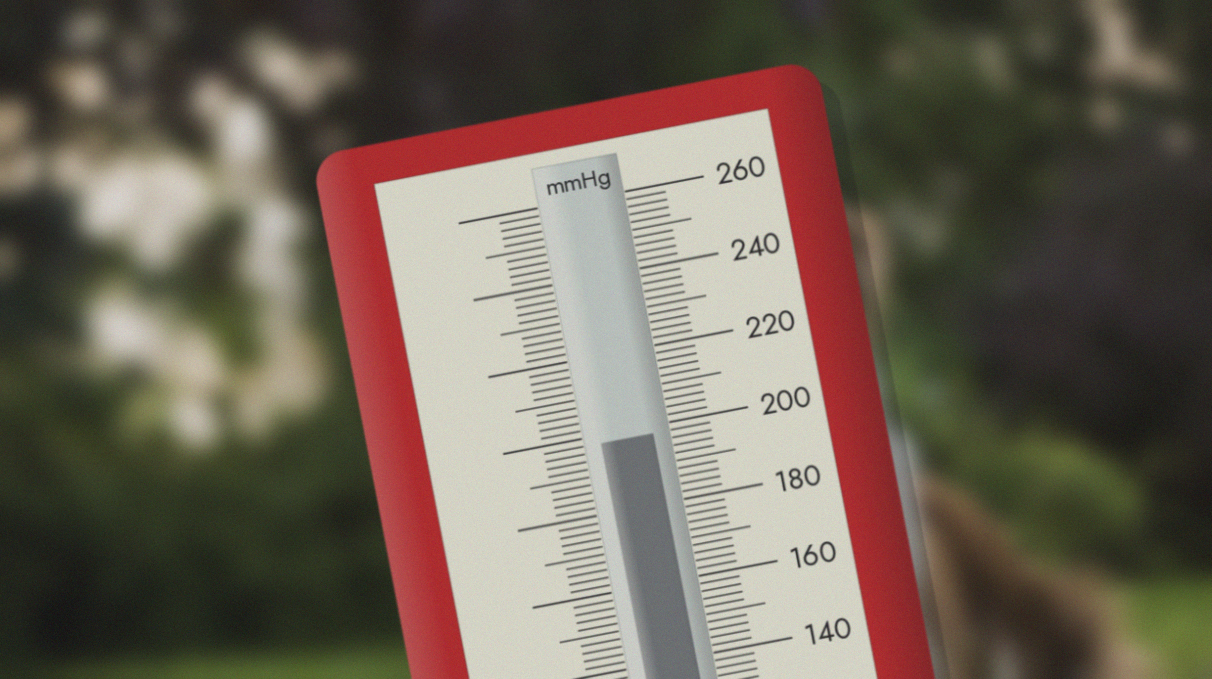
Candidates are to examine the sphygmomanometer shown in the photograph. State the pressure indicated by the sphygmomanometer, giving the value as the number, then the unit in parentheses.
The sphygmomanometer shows 198 (mmHg)
